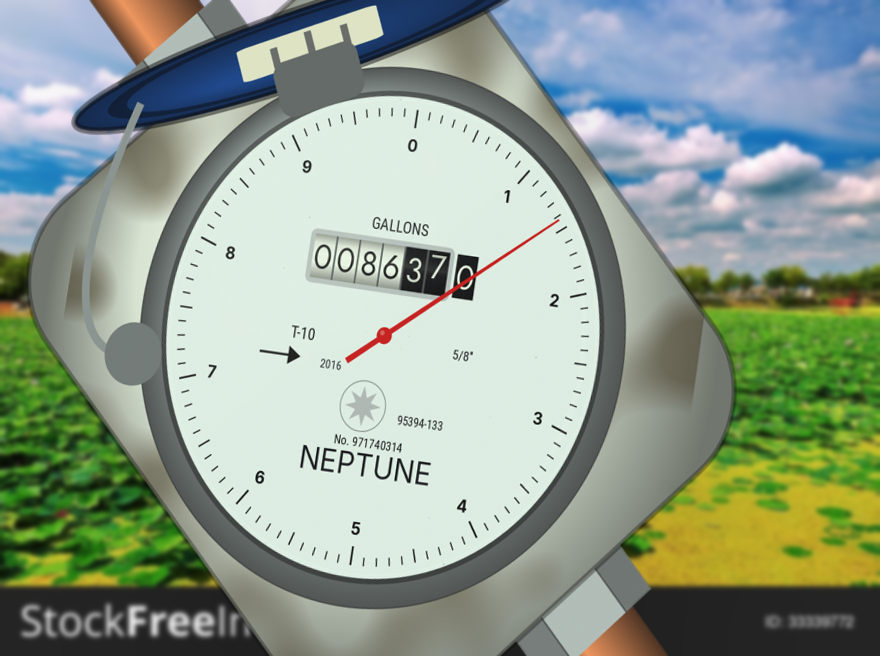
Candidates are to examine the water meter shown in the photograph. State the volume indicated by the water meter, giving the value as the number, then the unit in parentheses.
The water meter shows 86371.4 (gal)
